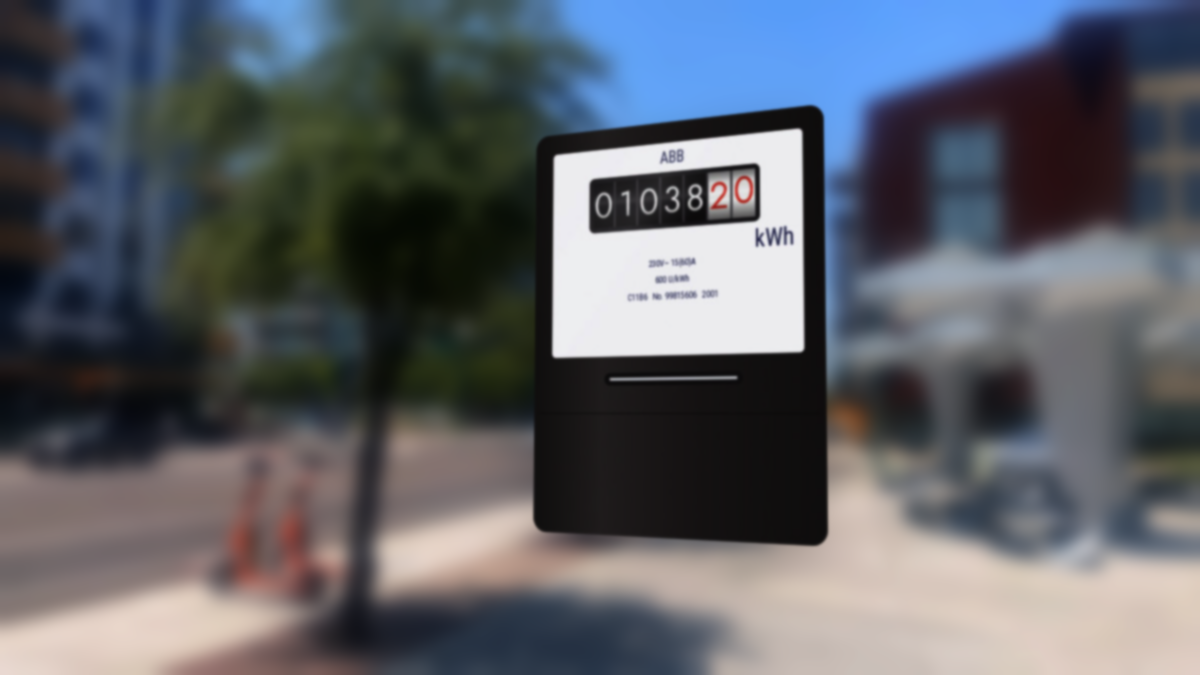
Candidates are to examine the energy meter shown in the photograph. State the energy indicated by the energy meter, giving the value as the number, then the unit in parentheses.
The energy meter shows 1038.20 (kWh)
